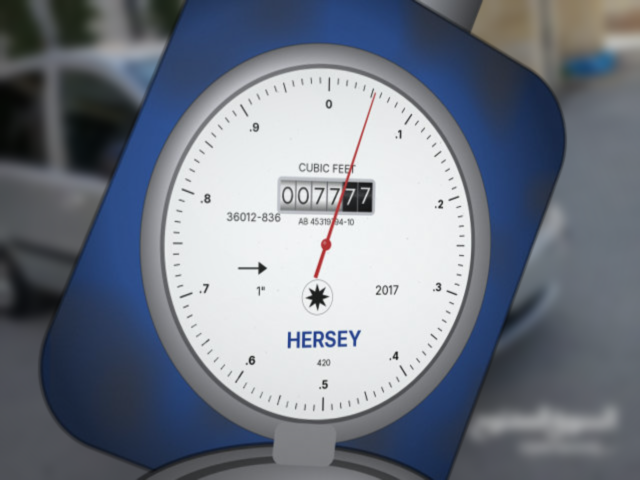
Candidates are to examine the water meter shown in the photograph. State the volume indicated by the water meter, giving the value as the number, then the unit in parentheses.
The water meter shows 7777.05 (ft³)
